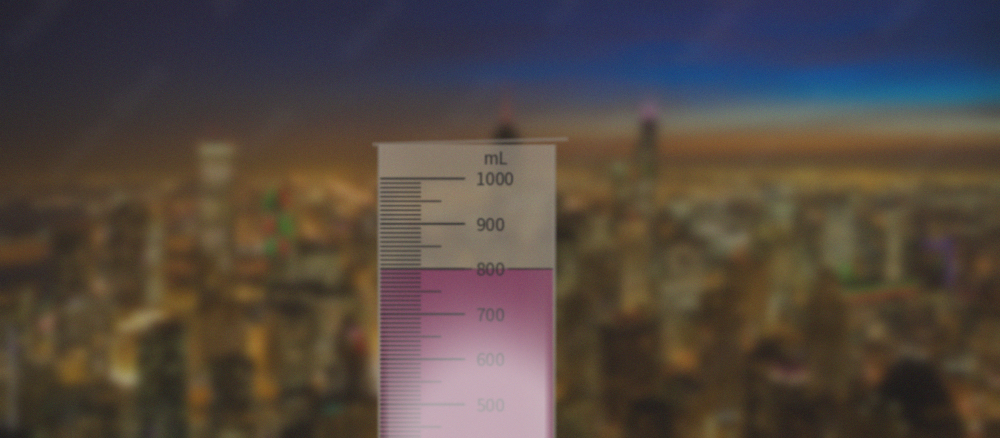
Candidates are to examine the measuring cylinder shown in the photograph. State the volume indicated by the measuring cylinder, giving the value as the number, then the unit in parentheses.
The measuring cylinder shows 800 (mL)
